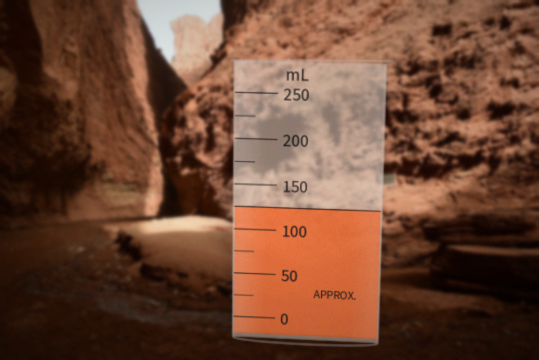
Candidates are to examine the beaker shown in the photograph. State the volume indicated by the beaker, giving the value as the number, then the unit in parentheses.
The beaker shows 125 (mL)
